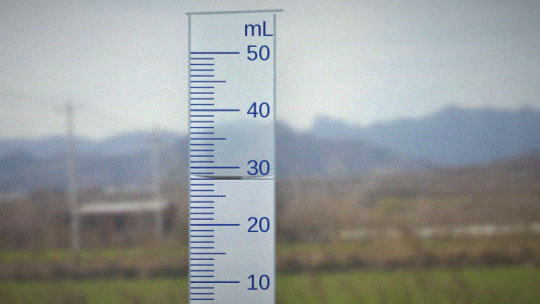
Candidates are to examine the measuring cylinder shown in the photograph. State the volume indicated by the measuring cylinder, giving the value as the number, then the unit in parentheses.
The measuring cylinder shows 28 (mL)
